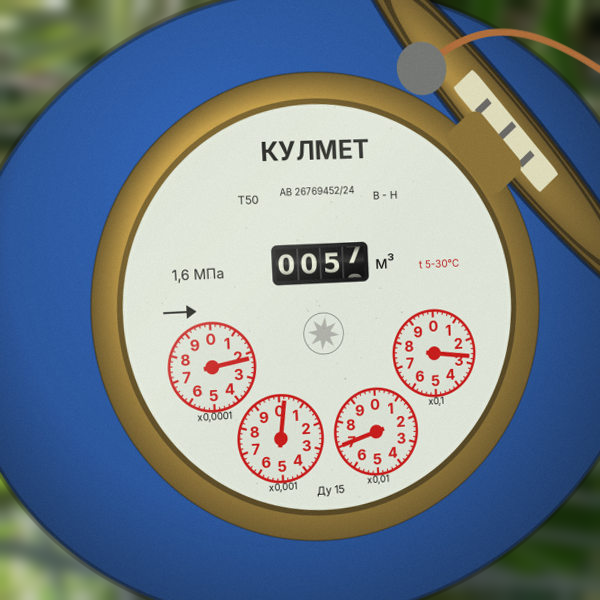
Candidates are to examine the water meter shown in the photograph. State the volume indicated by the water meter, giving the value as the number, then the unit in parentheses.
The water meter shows 57.2702 (m³)
